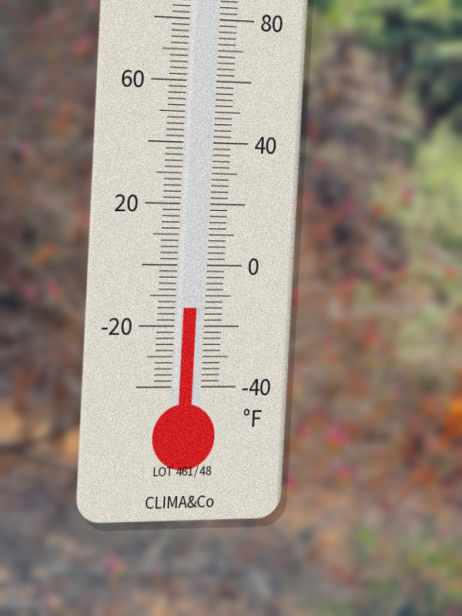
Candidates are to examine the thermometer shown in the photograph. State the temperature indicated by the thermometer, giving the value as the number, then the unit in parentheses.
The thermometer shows -14 (°F)
